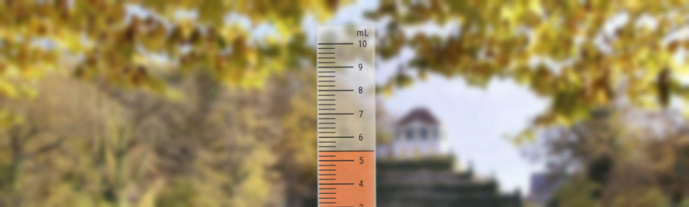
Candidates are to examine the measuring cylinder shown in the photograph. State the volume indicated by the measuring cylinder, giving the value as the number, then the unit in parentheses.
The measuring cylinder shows 5.4 (mL)
